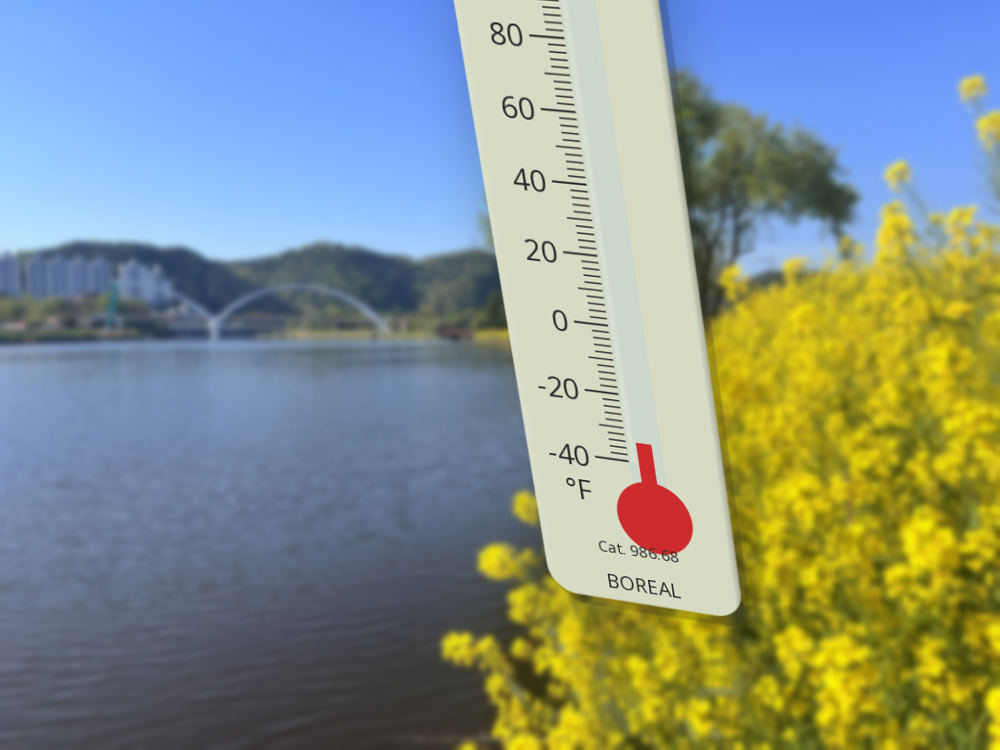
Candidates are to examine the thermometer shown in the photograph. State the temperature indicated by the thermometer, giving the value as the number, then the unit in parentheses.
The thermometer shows -34 (°F)
